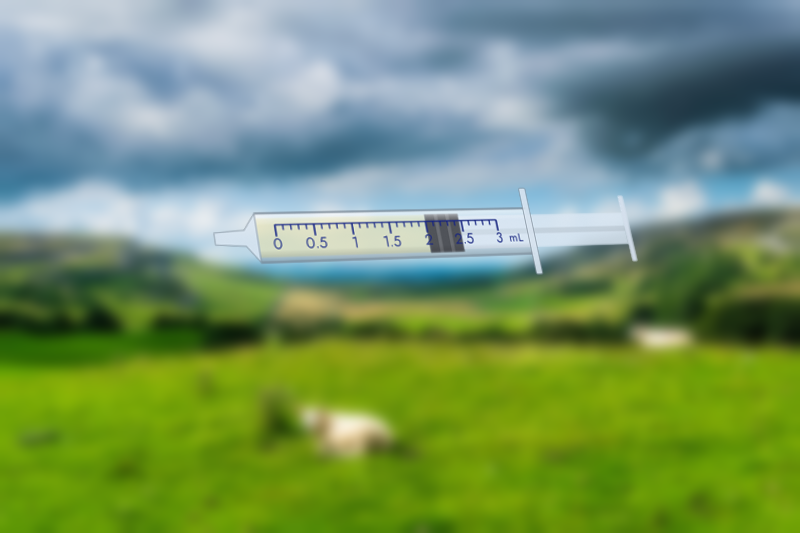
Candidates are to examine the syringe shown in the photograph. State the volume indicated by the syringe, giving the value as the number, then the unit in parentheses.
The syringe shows 2 (mL)
